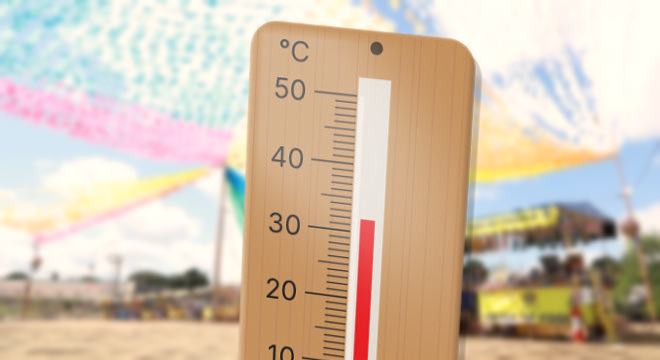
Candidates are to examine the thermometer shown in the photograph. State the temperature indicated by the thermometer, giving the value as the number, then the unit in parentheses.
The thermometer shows 32 (°C)
